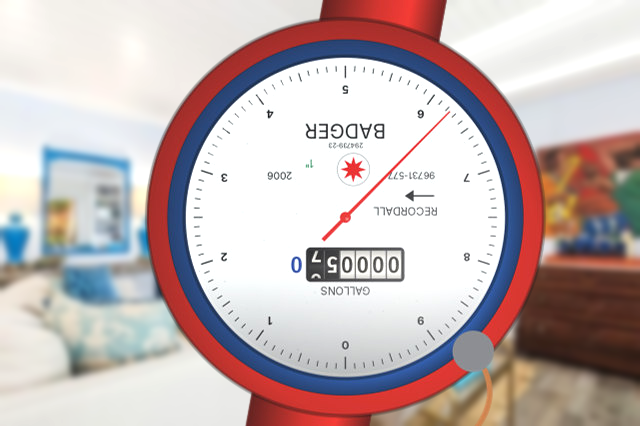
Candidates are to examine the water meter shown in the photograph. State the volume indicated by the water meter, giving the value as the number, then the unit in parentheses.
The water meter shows 566.2 (gal)
